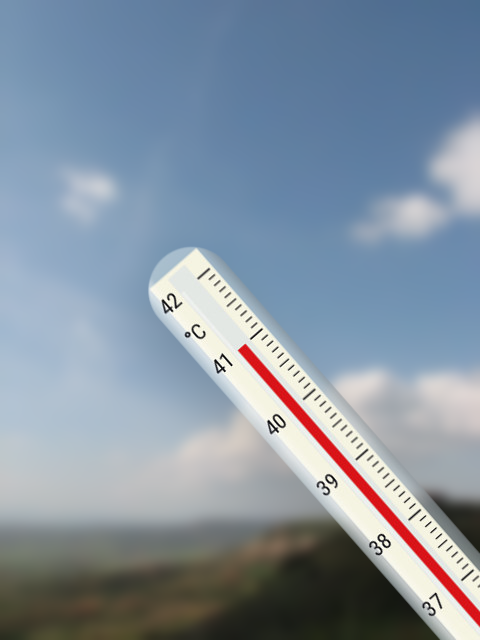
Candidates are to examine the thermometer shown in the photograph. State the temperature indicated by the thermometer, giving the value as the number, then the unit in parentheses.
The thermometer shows 41 (°C)
